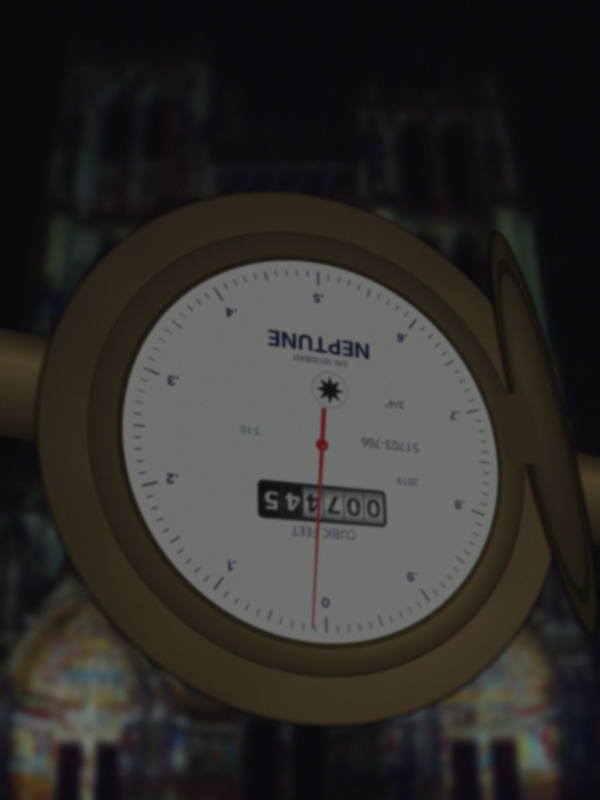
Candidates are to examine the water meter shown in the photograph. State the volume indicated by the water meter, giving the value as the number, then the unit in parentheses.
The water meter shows 7445.01 (ft³)
